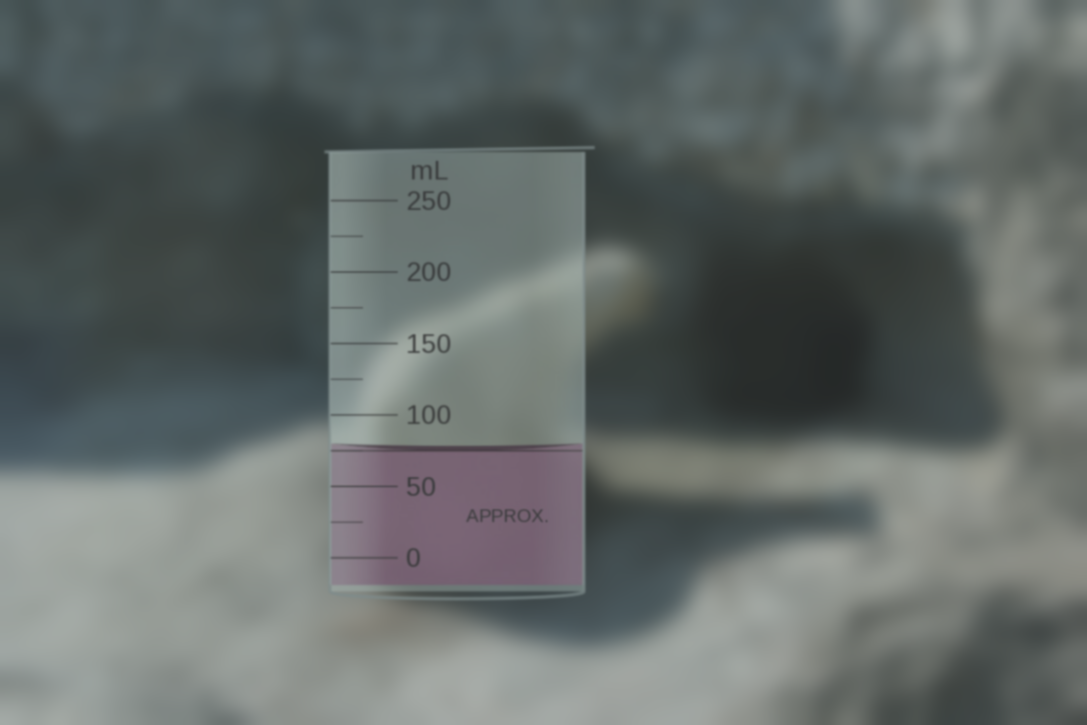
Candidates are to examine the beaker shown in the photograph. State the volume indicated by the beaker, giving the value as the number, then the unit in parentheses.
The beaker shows 75 (mL)
